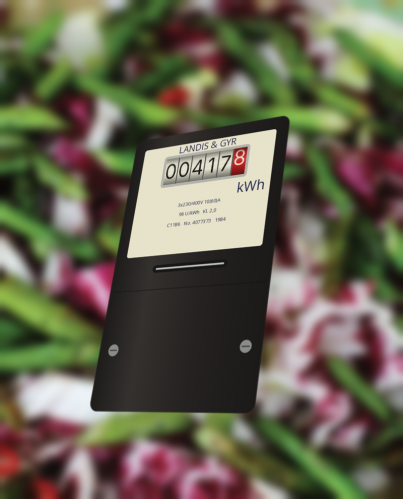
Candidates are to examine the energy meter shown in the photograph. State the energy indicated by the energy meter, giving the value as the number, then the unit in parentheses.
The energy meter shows 417.8 (kWh)
